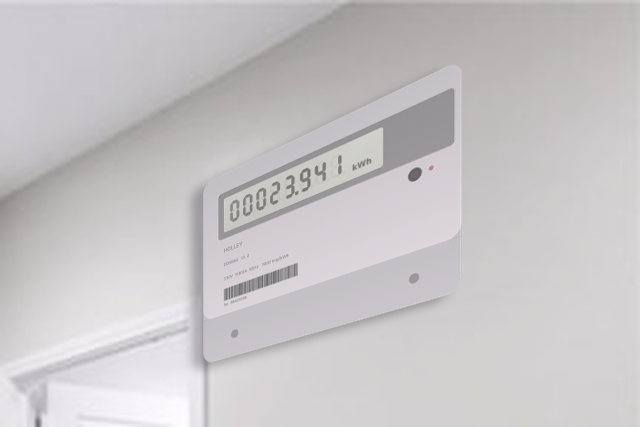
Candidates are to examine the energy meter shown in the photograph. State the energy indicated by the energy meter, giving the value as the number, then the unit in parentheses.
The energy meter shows 23.941 (kWh)
